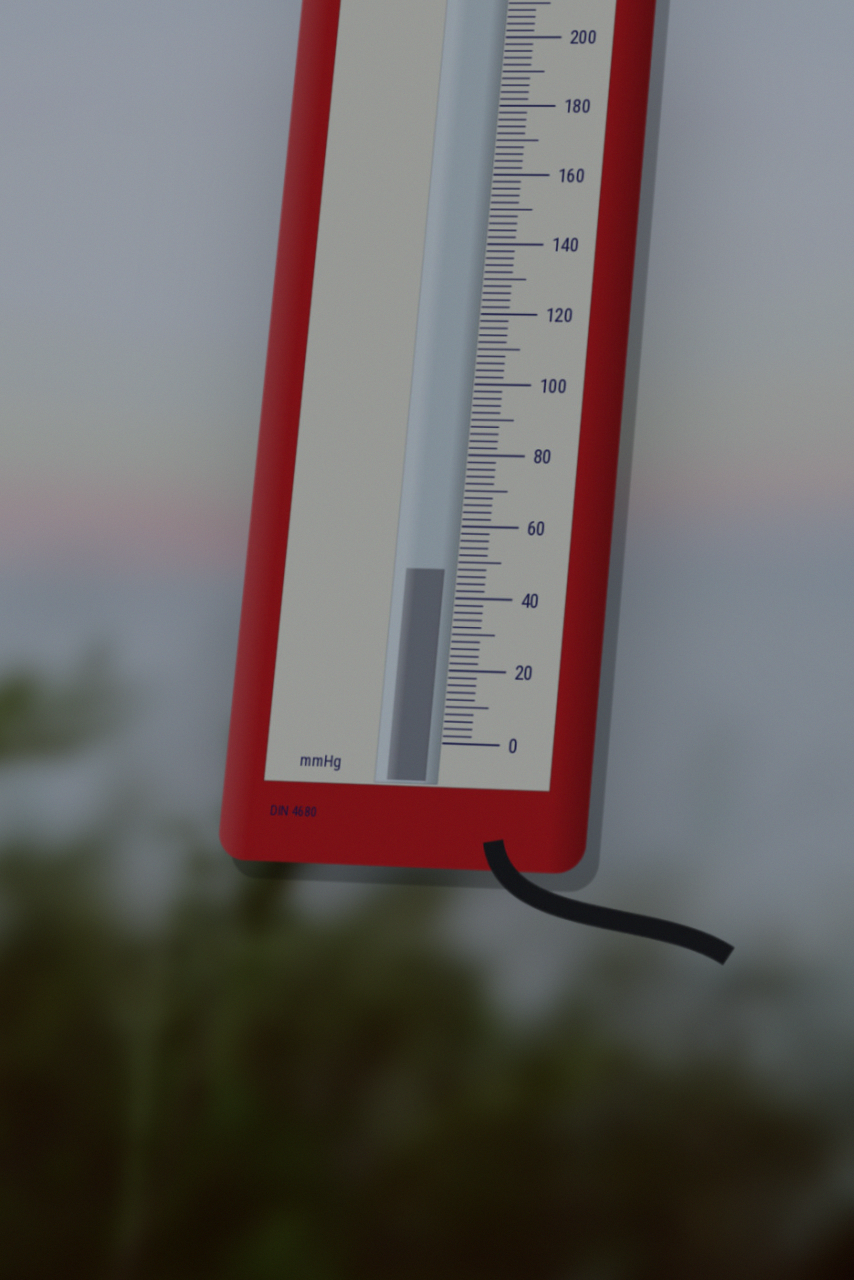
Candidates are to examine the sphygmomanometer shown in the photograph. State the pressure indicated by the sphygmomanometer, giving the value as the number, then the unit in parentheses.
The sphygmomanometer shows 48 (mmHg)
